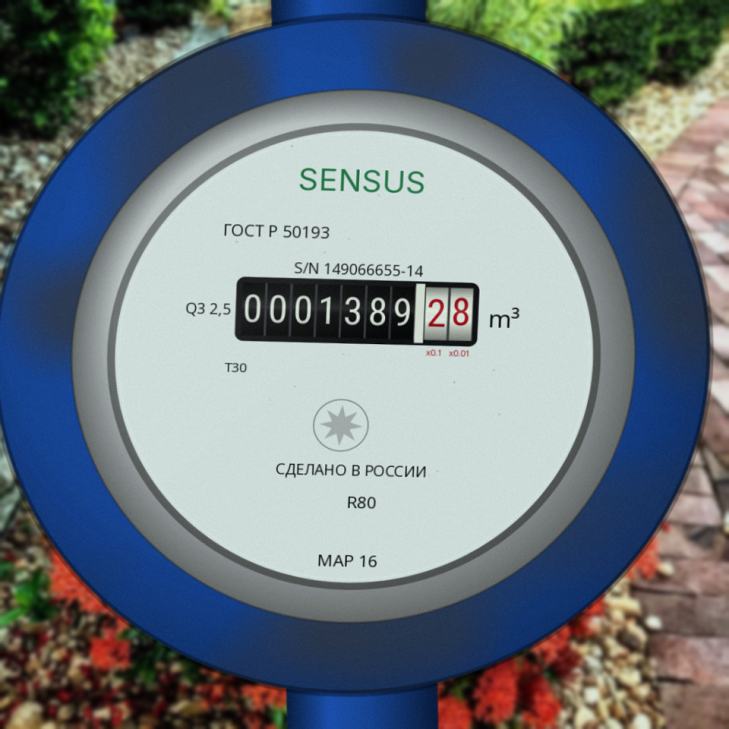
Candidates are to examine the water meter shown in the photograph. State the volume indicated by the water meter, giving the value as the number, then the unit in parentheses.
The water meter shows 1389.28 (m³)
